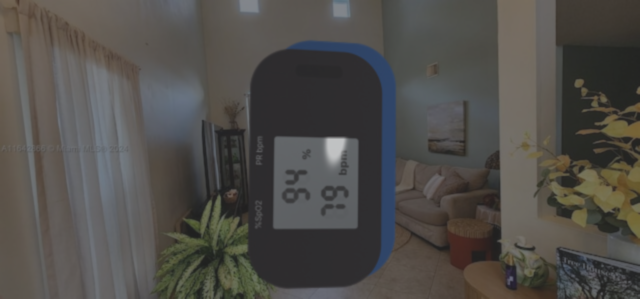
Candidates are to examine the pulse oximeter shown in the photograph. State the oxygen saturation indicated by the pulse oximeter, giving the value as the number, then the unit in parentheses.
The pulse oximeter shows 94 (%)
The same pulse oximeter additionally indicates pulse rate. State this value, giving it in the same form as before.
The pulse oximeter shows 79 (bpm)
